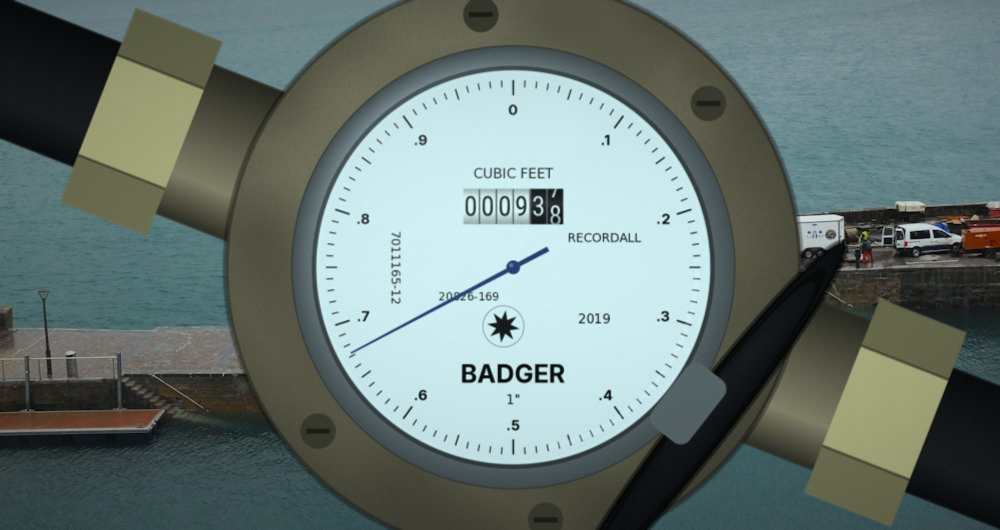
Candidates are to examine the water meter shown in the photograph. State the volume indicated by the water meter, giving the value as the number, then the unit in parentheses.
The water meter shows 937.67 (ft³)
